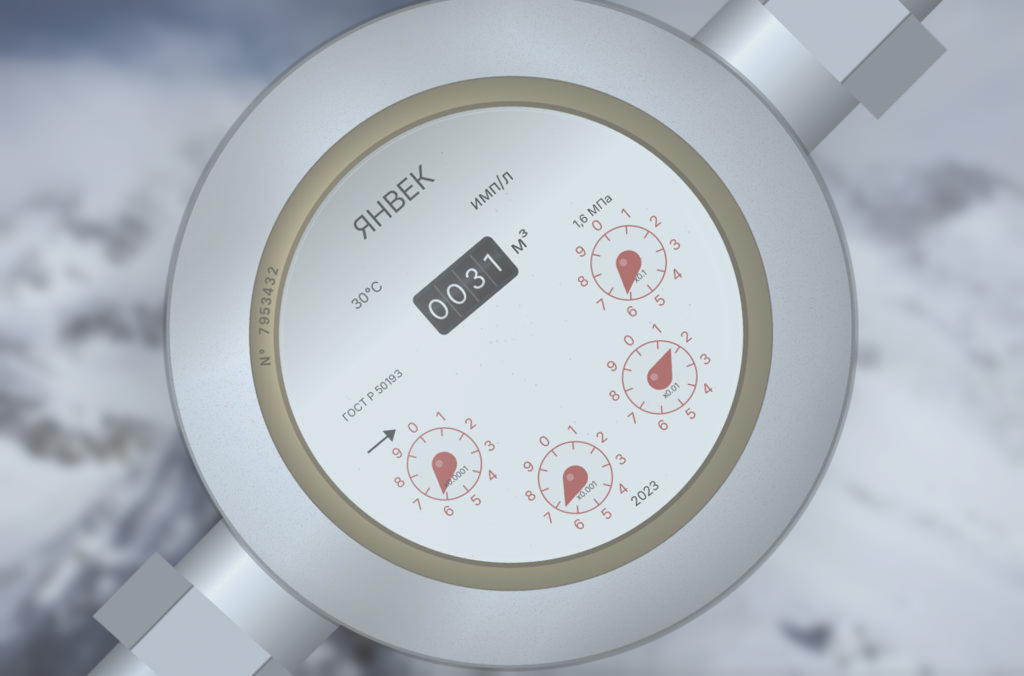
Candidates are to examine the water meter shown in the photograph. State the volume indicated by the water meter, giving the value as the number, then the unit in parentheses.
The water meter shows 31.6166 (m³)
